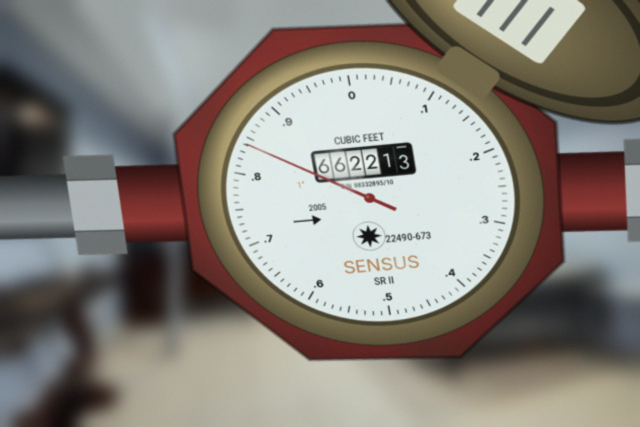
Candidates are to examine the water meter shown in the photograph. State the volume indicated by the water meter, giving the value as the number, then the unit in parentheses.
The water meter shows 662212.84 (ft³)
